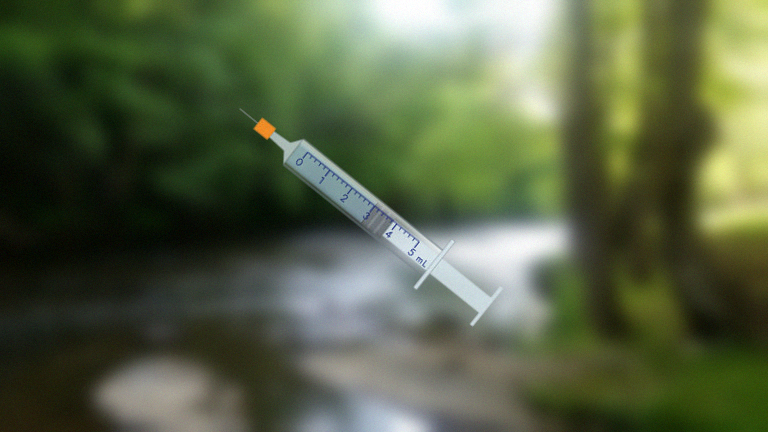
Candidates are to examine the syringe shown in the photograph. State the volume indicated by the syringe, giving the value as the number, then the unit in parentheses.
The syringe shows 3 (mL)
